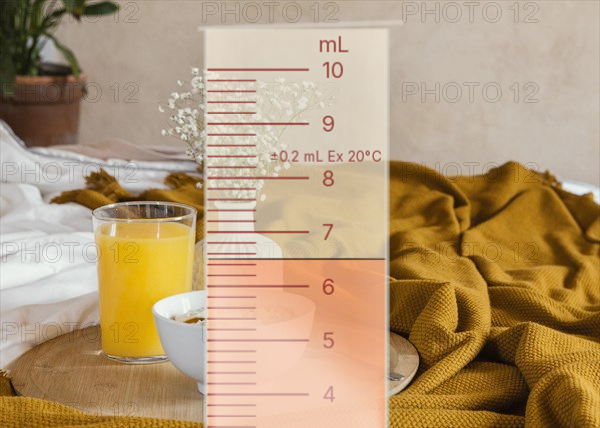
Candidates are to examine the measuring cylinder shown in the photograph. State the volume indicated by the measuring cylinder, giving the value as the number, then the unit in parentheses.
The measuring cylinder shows 6.5 (mL)
